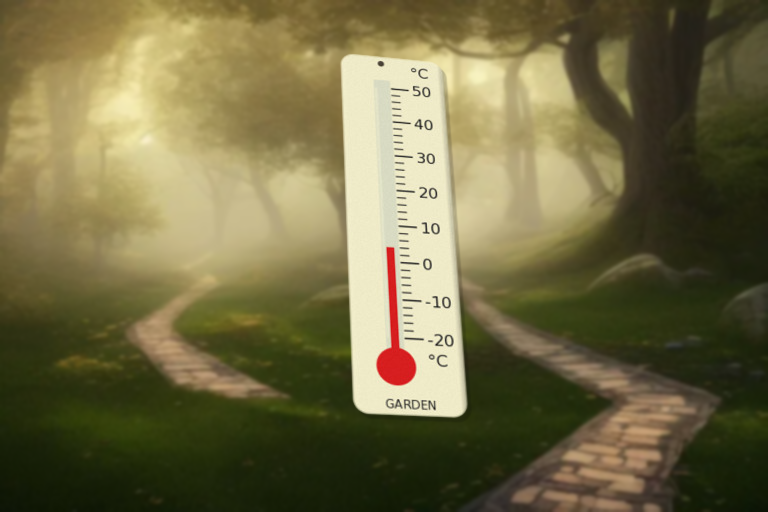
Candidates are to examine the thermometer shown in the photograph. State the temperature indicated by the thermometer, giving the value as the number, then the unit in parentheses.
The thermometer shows 4 (°C)
